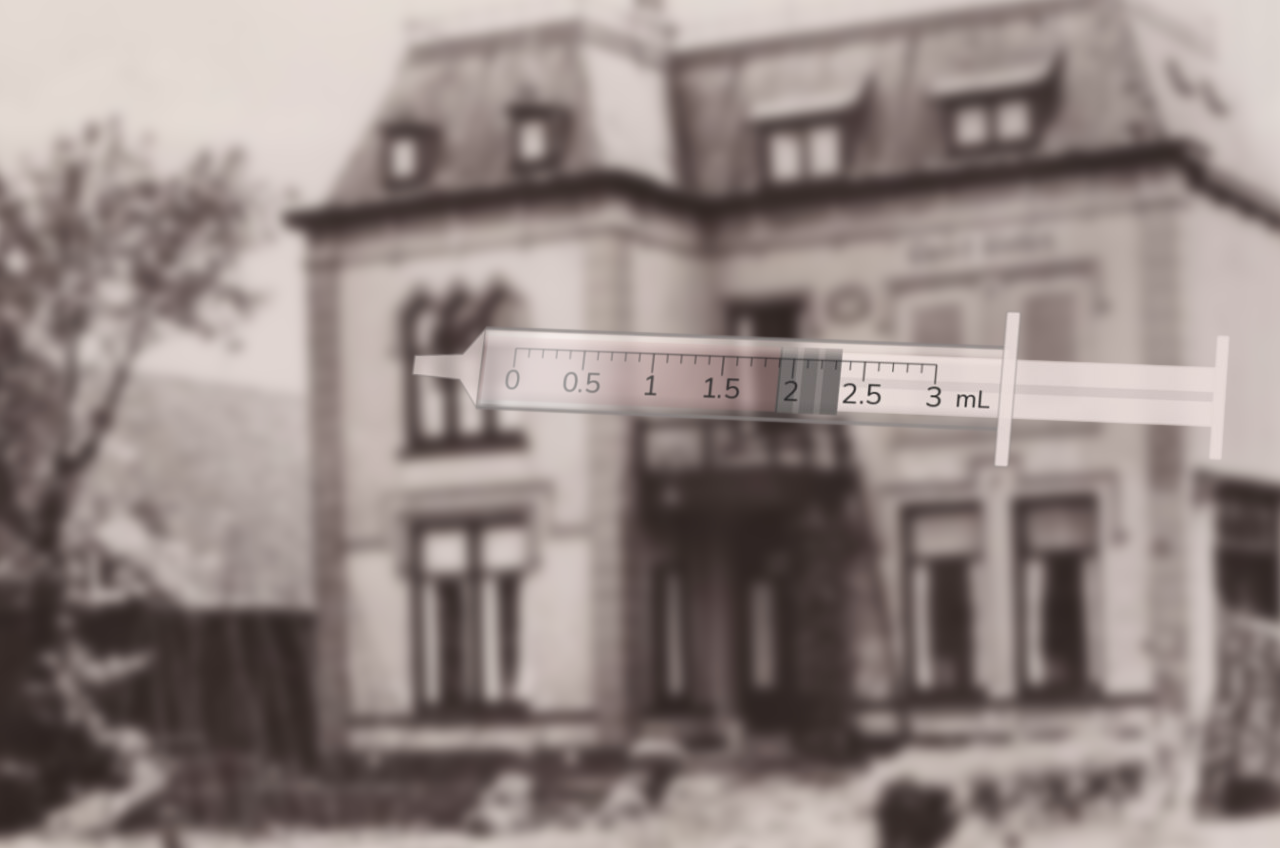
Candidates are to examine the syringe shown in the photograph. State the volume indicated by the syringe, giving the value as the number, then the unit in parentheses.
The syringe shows 1.9 (mL)
